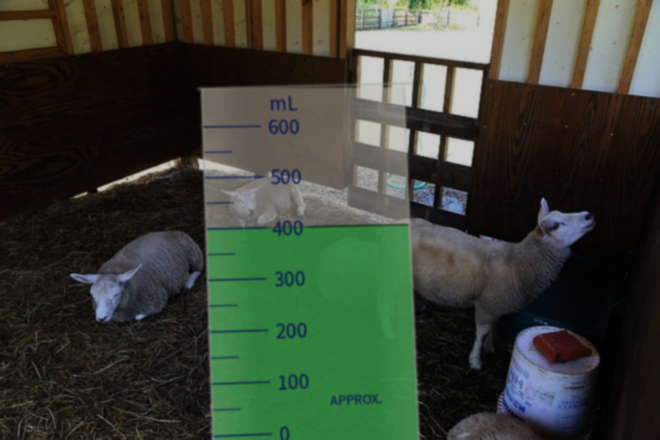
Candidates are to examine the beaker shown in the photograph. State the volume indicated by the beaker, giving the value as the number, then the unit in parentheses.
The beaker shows 400 (mL)
